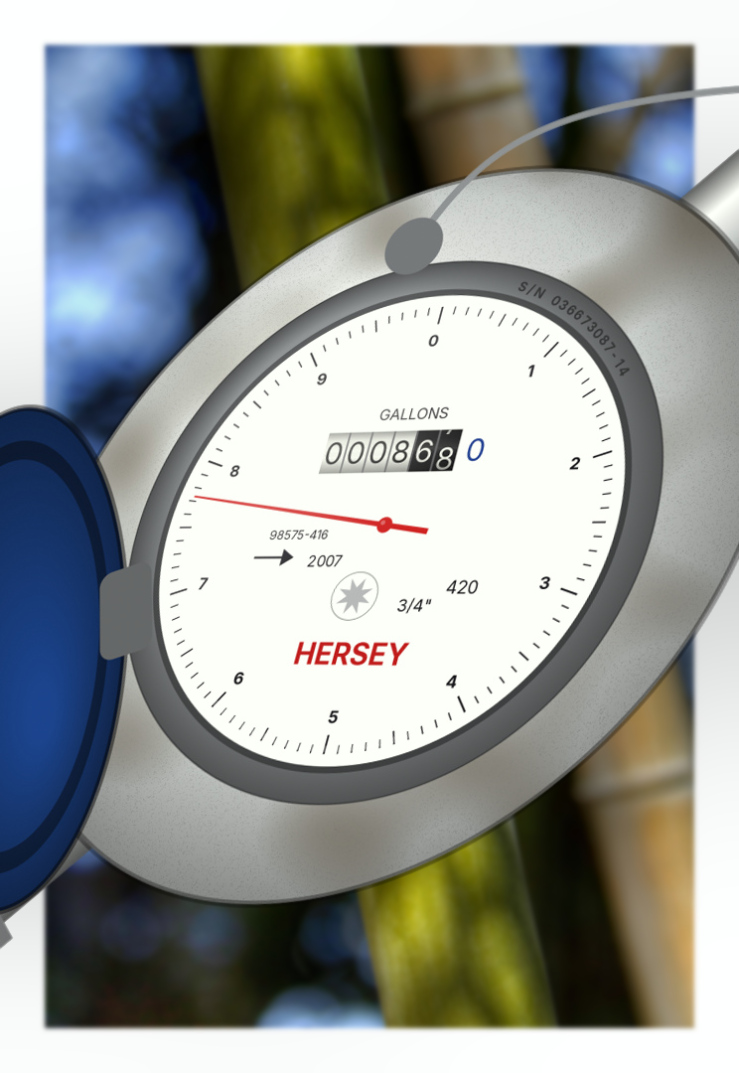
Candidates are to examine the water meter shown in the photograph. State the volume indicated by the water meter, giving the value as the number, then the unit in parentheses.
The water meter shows 8677.7 (gal)
